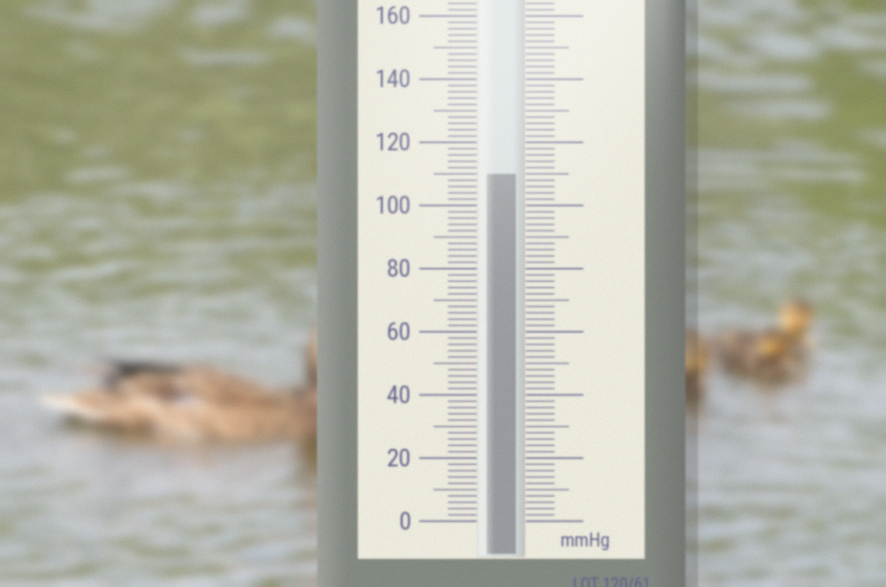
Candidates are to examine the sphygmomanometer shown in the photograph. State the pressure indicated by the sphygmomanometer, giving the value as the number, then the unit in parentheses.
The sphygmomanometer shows 110 (mmHg)
